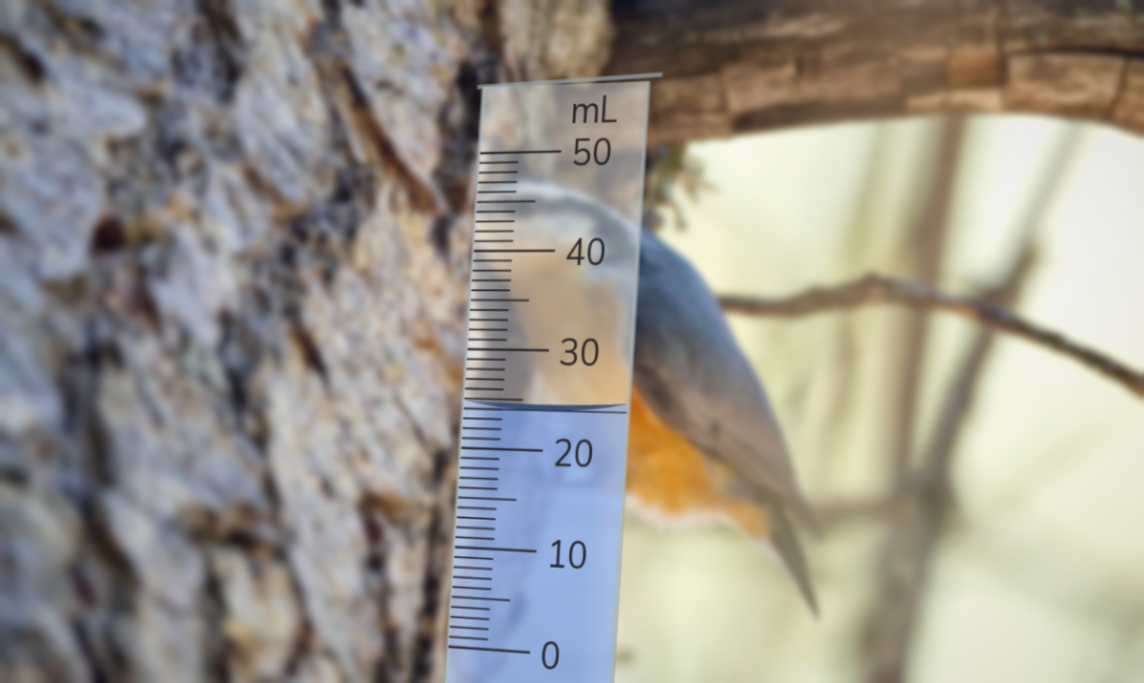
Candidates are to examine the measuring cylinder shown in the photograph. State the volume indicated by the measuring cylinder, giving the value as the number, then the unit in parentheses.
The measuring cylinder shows 24 (mL)
